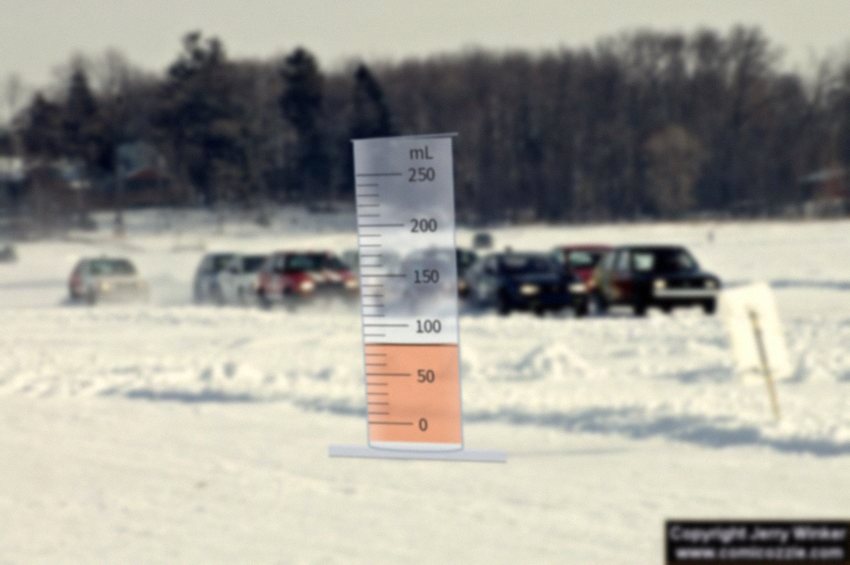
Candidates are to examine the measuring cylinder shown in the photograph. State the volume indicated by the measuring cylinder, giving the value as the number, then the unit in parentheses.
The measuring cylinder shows 80 (mL)
